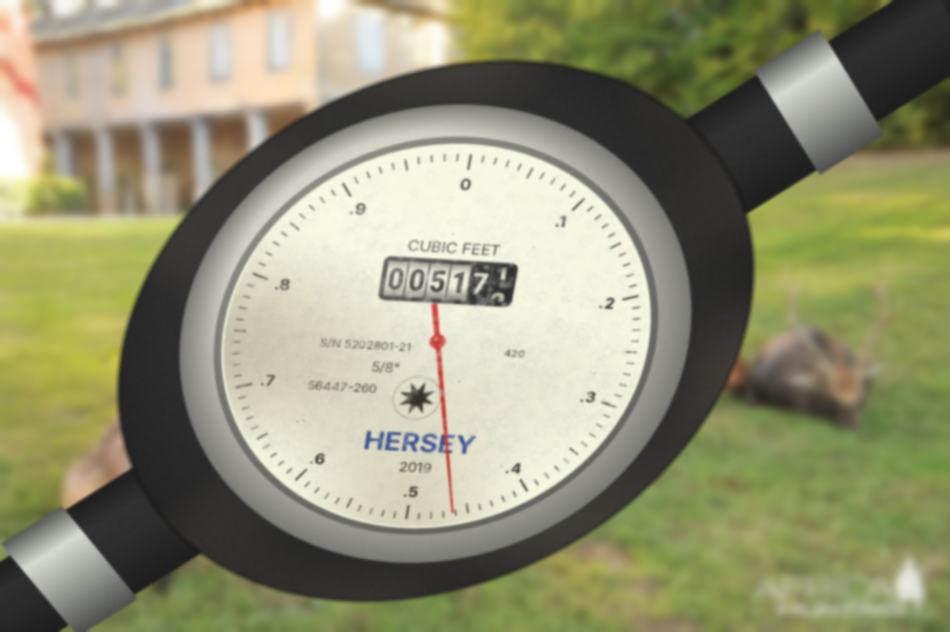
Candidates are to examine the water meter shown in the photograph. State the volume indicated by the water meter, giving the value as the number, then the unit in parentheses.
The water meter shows 5171.46 (ft³)
